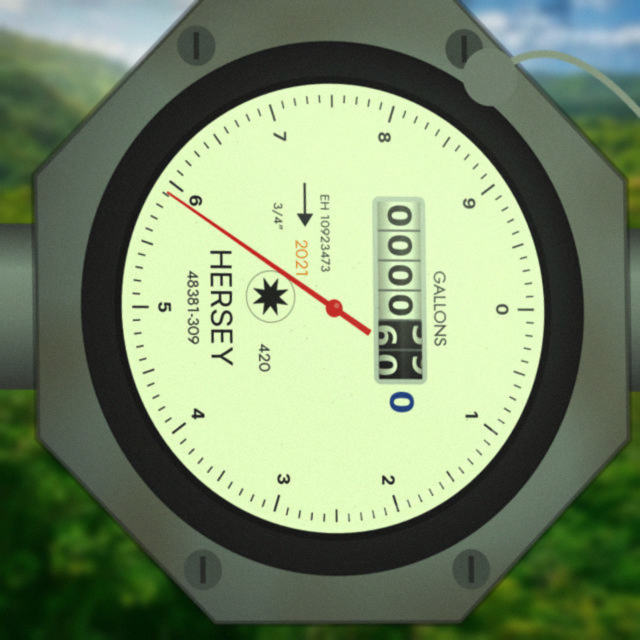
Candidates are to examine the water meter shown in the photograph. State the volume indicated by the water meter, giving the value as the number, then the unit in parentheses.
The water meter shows 595.9 (gal)
